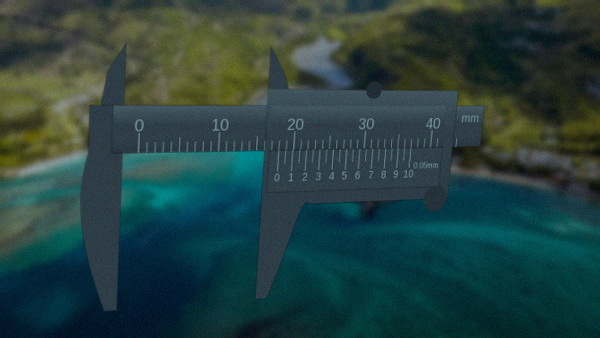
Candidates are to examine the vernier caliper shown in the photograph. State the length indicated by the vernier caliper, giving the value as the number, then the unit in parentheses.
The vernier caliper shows 18.0 (mm)
